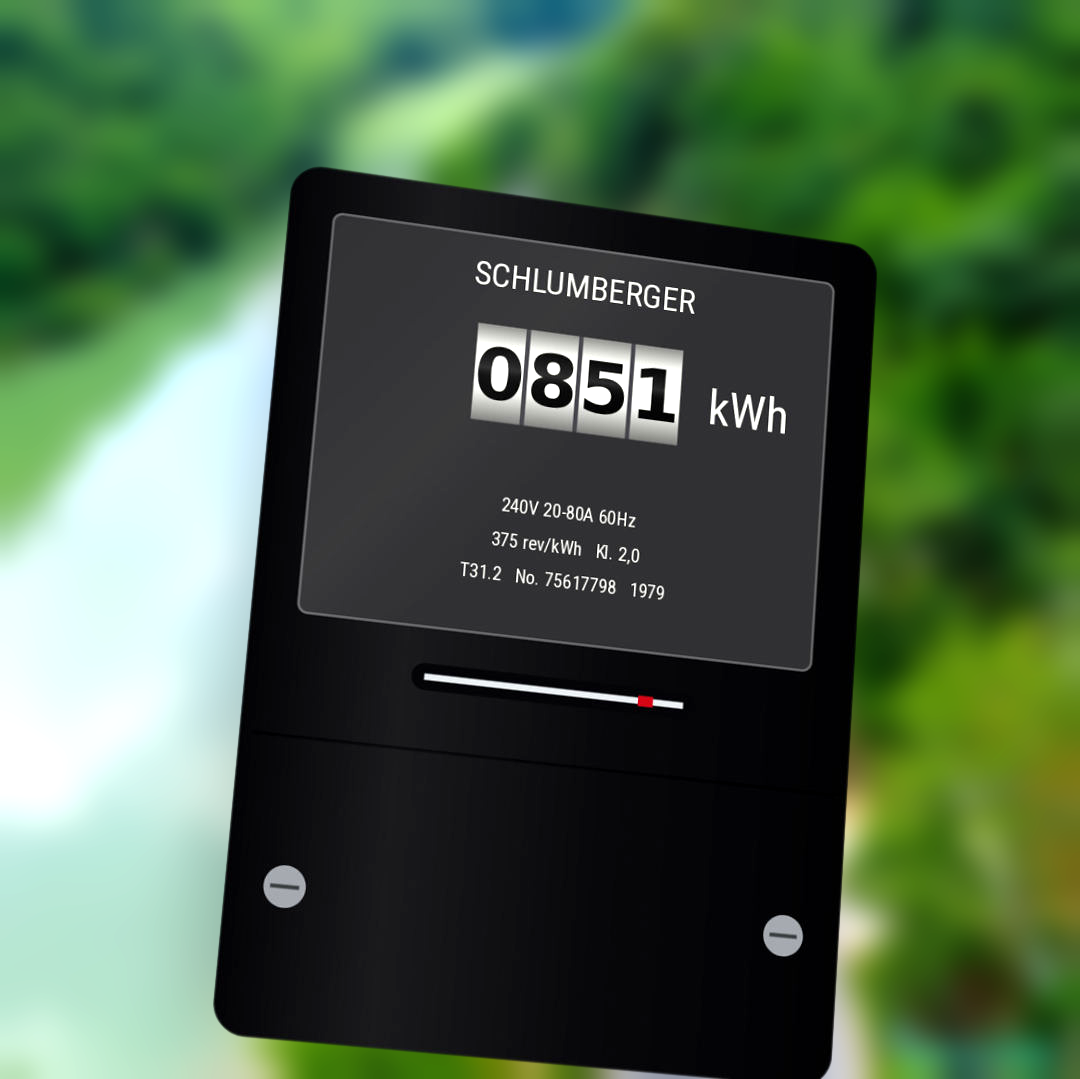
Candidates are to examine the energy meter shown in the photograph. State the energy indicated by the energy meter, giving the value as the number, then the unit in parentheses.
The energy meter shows 851 (kWh)
